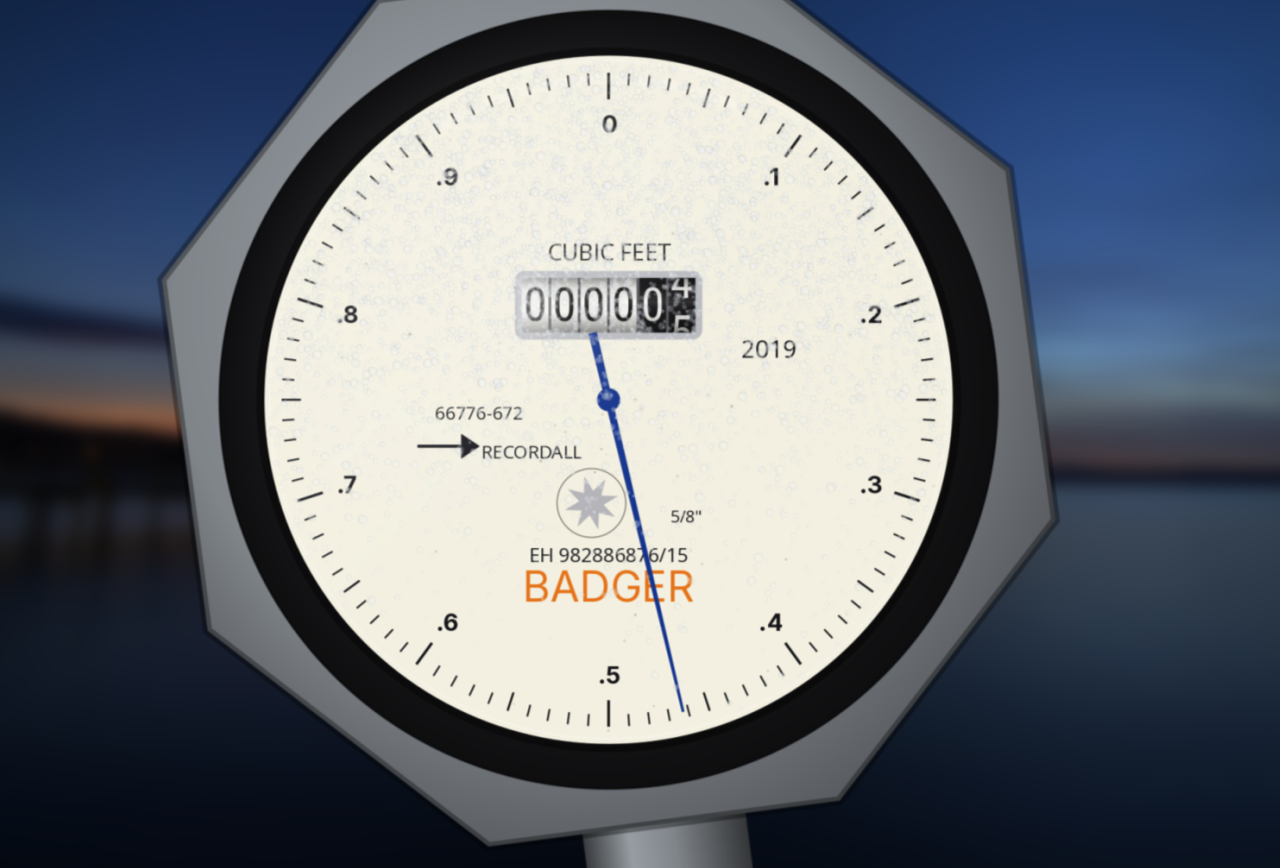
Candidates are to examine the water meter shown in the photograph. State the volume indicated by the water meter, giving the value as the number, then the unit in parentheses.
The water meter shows 4.46 (ft³)
